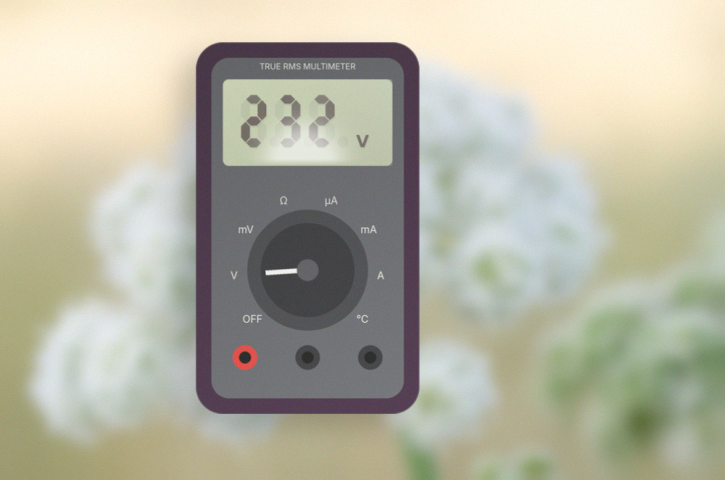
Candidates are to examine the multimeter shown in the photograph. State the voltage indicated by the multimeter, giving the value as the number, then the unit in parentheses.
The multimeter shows 232 (V)
